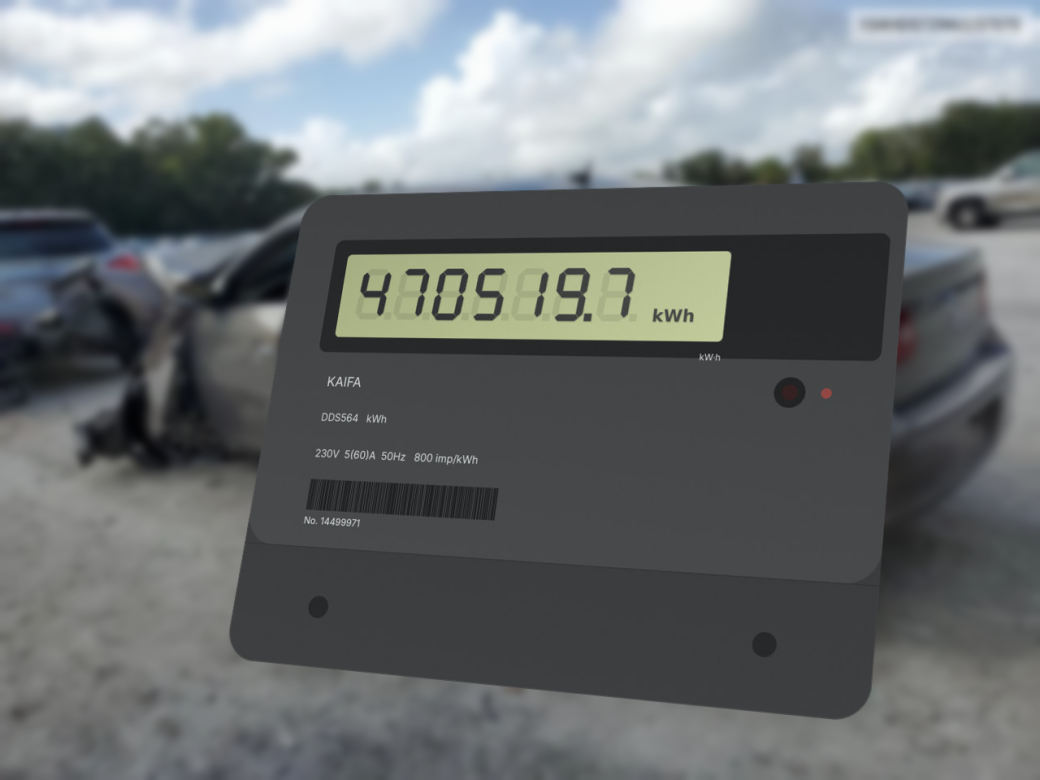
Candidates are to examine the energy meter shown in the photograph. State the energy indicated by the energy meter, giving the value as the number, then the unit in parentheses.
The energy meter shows 470519.7 (kWh)
